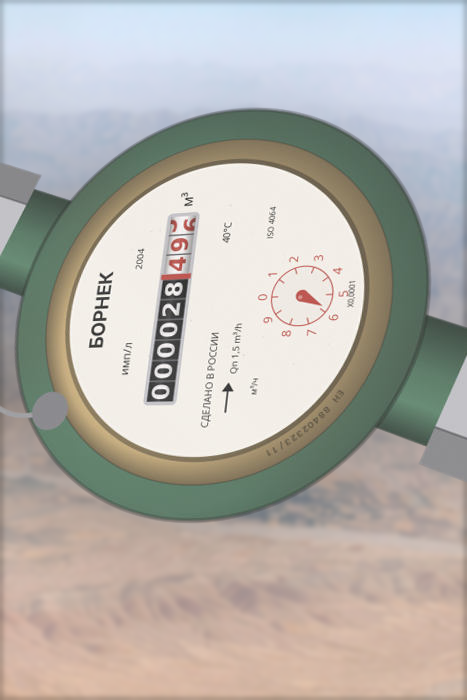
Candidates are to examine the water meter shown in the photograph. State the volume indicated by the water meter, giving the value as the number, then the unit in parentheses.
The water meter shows 28.4955 (m³)
